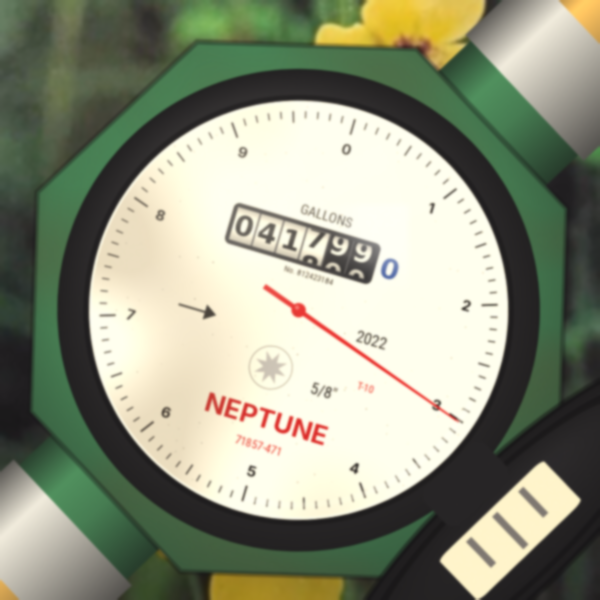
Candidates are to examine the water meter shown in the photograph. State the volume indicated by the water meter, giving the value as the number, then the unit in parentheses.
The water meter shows 417993.0 (gal)
